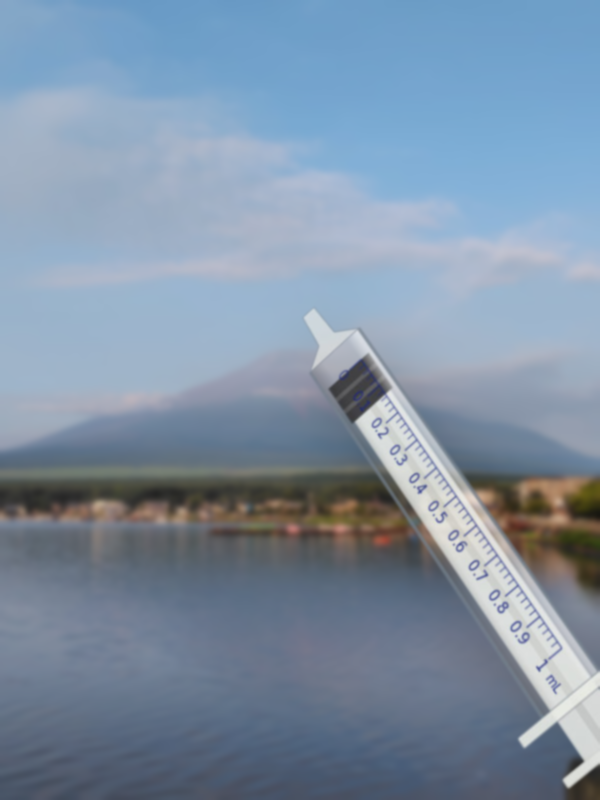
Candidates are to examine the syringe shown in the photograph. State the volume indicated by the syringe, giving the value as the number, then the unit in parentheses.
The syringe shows 0 (mL)
